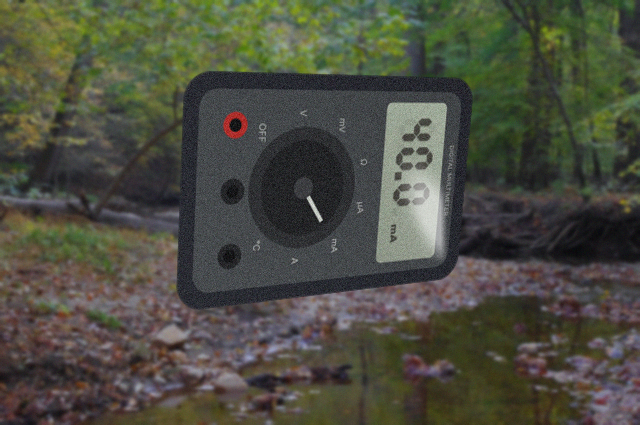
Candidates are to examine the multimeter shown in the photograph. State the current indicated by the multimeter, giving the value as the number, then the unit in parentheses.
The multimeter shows 40.0 (mA)
